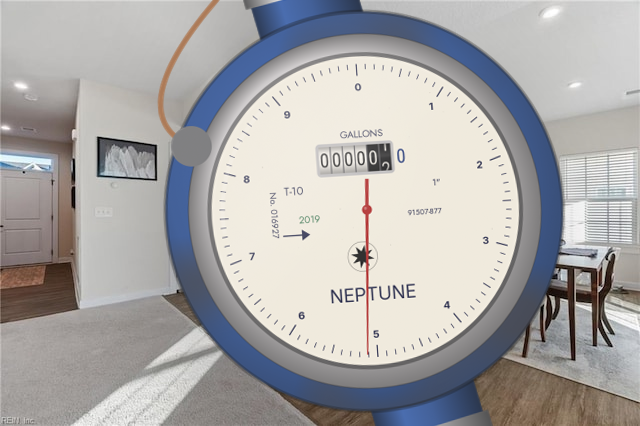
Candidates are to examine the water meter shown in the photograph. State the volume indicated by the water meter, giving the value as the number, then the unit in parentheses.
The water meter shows 15.1 (gal)
